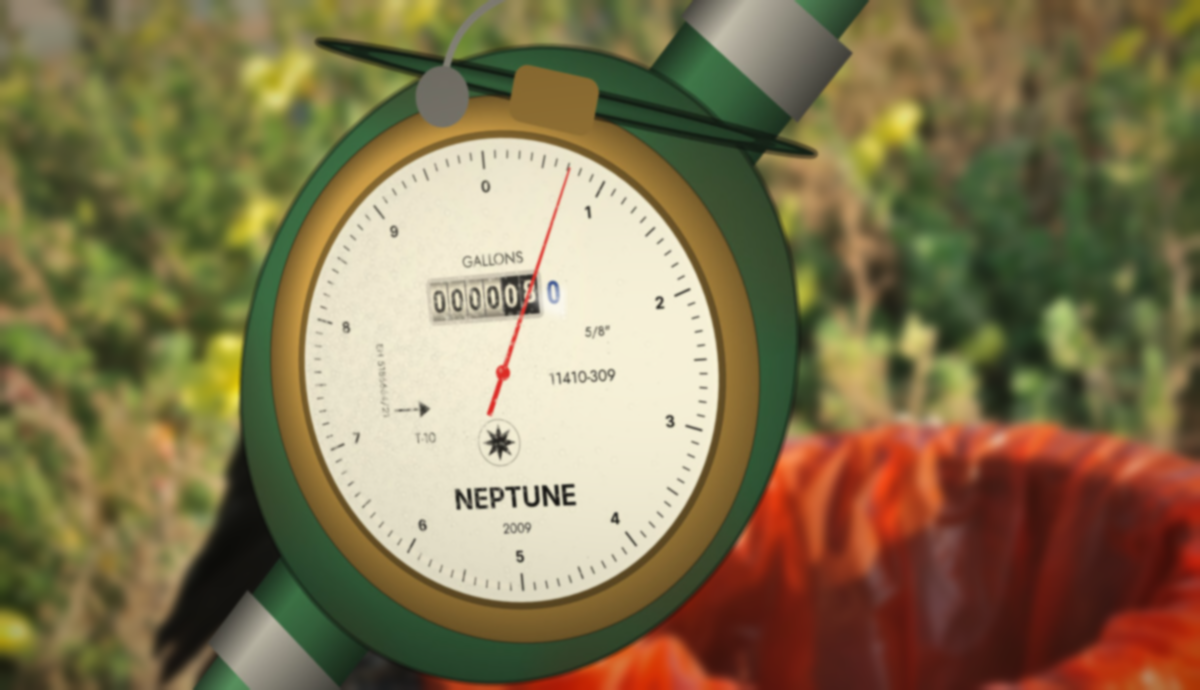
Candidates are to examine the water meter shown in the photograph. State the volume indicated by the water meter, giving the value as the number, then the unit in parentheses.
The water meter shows 80.7 (gal)
